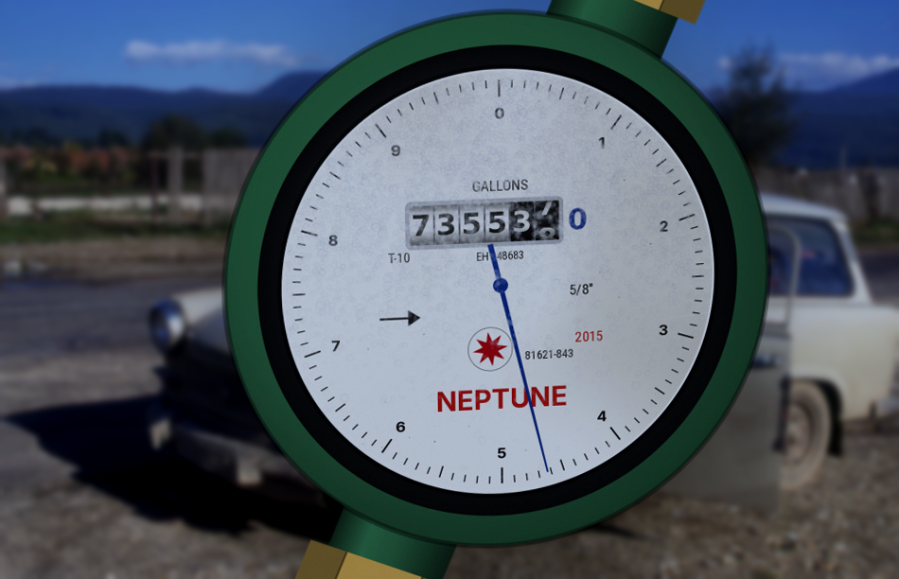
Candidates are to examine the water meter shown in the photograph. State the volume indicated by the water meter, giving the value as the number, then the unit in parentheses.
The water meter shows 7355374.6 (gal)
